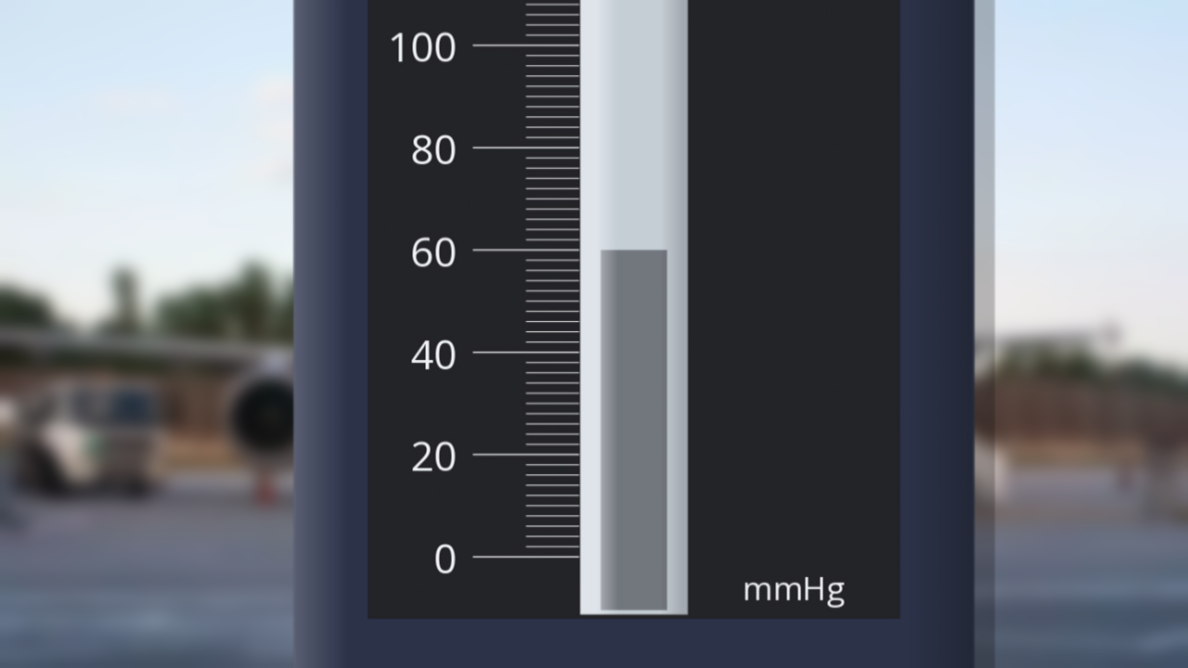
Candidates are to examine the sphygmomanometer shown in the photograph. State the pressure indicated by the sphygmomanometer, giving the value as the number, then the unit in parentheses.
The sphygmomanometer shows 60 (mmHg)
